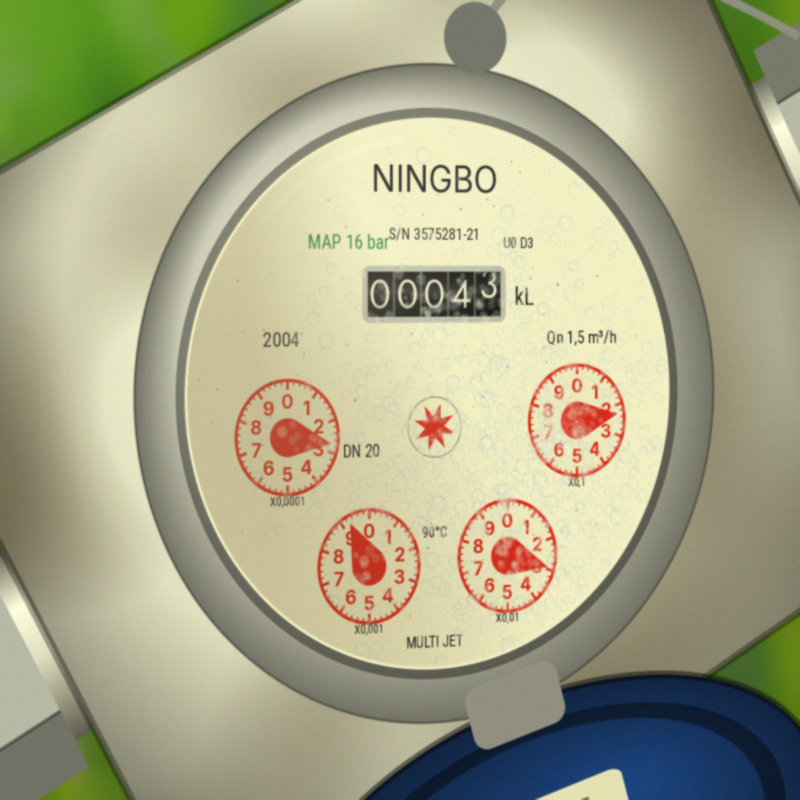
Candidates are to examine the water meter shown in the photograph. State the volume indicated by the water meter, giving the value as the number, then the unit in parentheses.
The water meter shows 43.2292 (kL)
